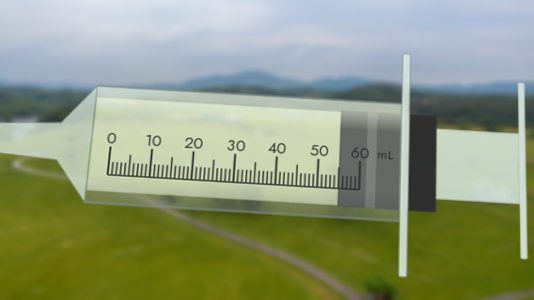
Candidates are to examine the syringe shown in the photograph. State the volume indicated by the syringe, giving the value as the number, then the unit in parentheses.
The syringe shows 55 (mL)
